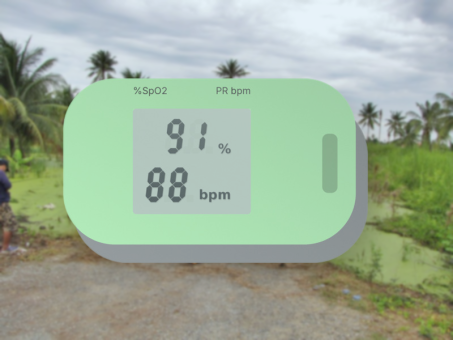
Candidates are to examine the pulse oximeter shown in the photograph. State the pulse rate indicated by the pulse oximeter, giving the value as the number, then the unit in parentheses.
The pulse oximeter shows 88 (bpm)
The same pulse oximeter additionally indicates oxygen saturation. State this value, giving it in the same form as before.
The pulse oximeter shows 91 (%)
